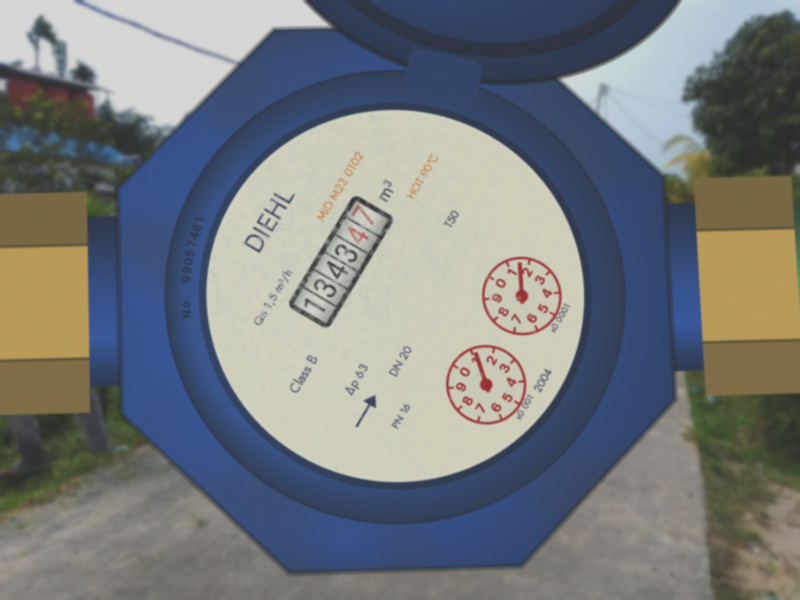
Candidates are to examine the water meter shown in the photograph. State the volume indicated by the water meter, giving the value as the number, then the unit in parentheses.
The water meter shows 1343.4711 (m³)
